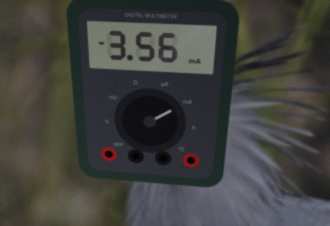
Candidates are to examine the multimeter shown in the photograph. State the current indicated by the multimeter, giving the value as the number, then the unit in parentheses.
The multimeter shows -3.56 (mA)
